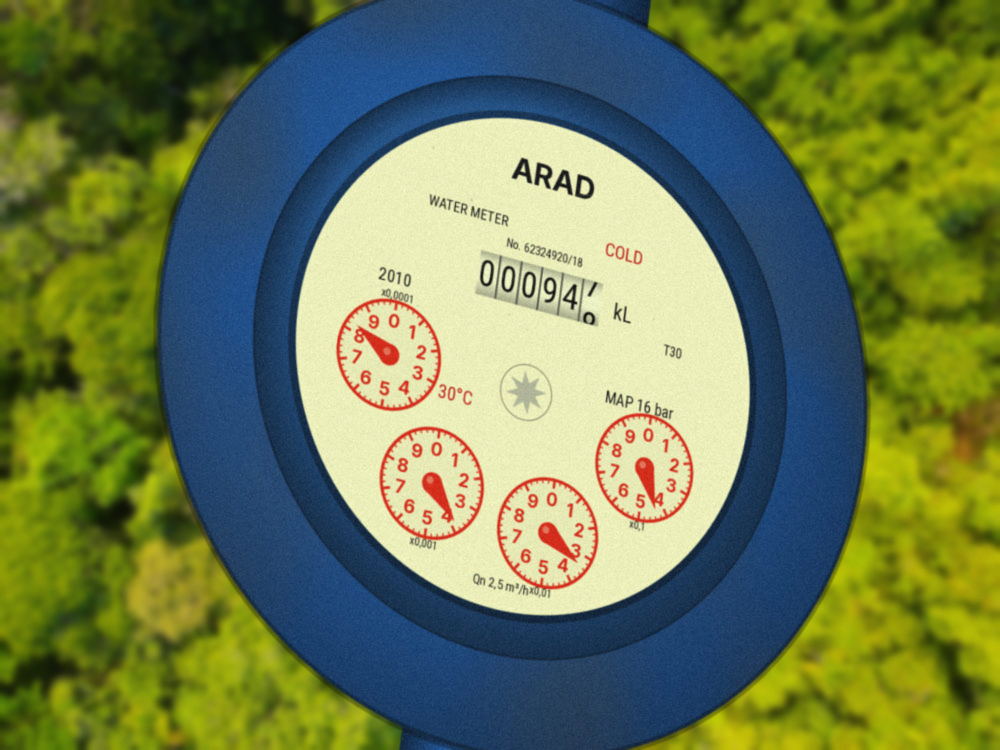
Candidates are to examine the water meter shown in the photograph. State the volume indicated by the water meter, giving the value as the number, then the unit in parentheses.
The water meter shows 947.4338 (kL)
